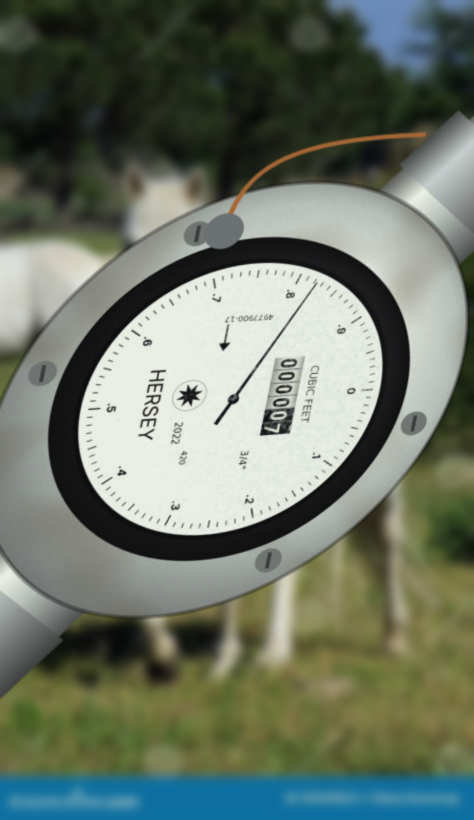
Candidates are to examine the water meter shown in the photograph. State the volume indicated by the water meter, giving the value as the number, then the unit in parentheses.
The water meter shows 6.82 (ft³)
